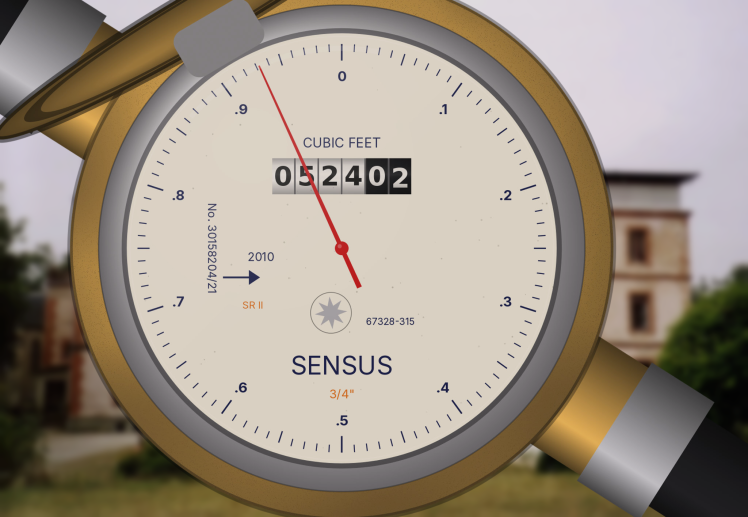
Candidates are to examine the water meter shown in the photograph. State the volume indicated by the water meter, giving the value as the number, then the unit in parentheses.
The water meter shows 52401.93 (ft³)
